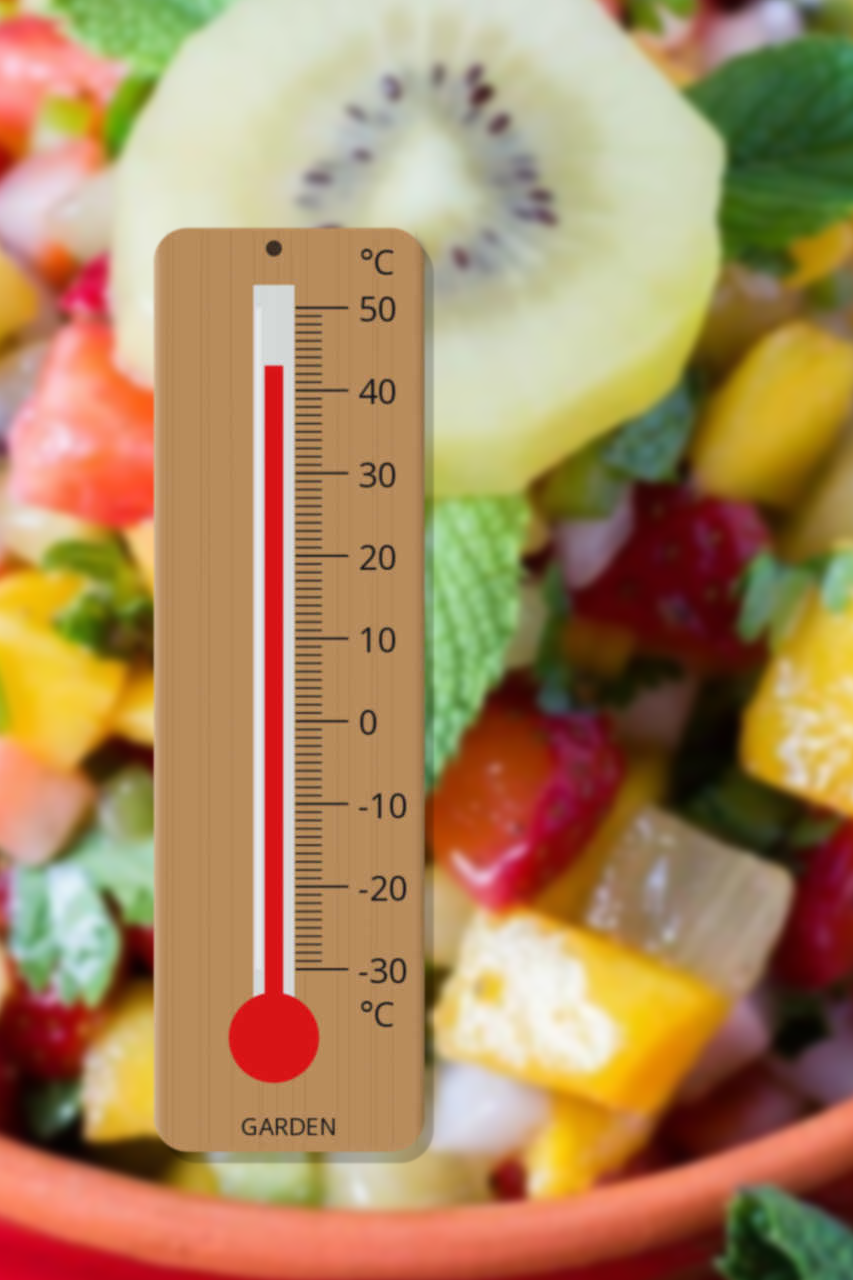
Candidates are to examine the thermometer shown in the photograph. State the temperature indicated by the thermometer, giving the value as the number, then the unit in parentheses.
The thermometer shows 43 (°C)
